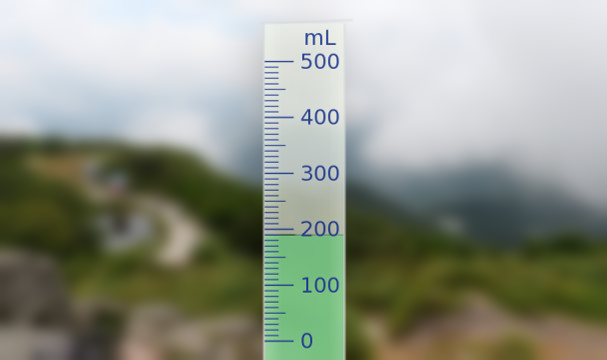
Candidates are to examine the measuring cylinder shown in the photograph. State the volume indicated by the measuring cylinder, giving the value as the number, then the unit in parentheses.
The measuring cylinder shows 190 (mL)
